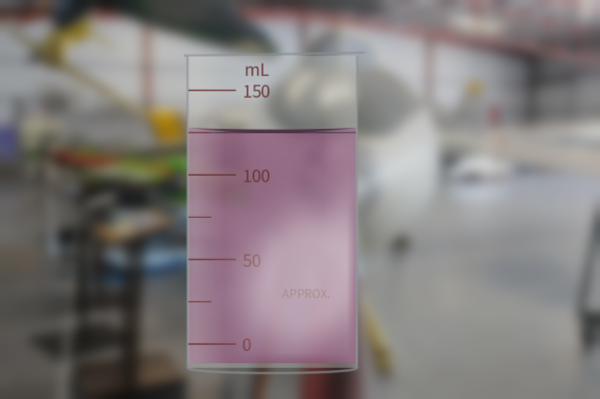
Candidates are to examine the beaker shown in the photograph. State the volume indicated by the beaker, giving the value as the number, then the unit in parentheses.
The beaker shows 125 (mL)
